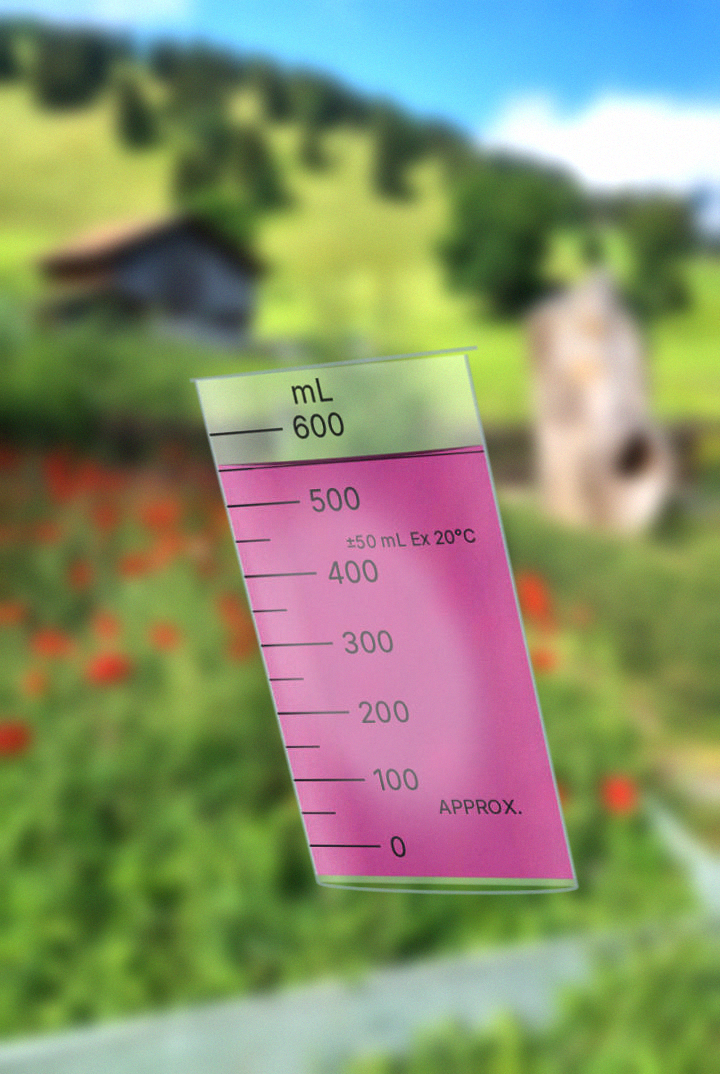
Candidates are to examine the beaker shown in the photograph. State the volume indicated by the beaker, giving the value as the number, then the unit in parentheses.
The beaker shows 550 (mL)
